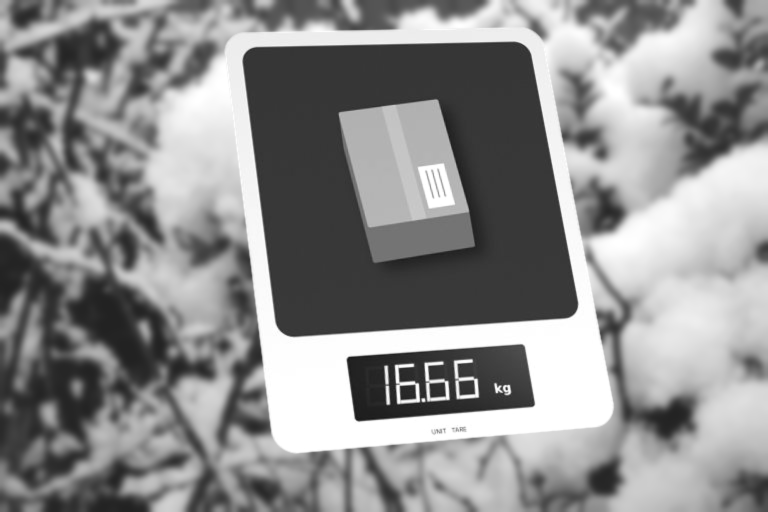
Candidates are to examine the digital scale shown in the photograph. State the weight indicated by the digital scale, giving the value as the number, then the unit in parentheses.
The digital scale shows 16.66 (kg)
